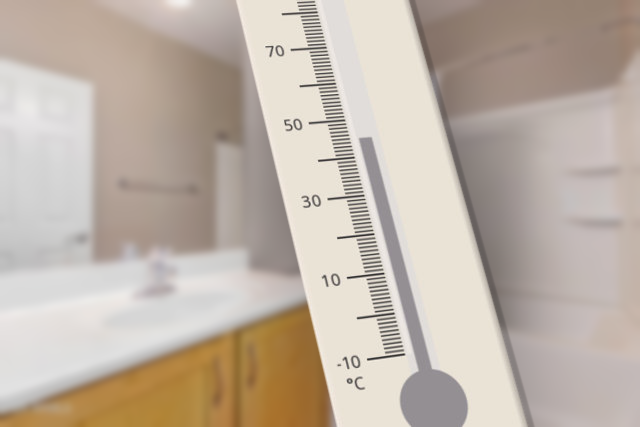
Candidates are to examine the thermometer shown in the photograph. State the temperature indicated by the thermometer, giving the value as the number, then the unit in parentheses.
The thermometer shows 45 (°C)
